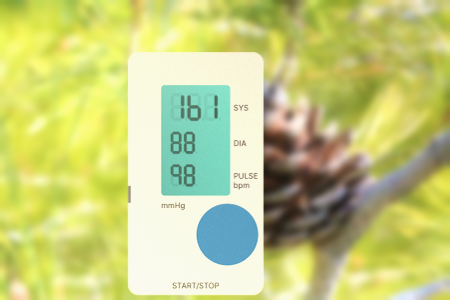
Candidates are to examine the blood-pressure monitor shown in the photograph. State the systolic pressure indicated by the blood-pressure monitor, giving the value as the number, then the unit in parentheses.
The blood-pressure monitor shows 161 (mmHg)
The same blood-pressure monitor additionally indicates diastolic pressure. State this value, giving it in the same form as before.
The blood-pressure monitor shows 88 (mmHg)
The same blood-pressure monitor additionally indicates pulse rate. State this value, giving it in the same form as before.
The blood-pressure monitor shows 98 (bpm)
